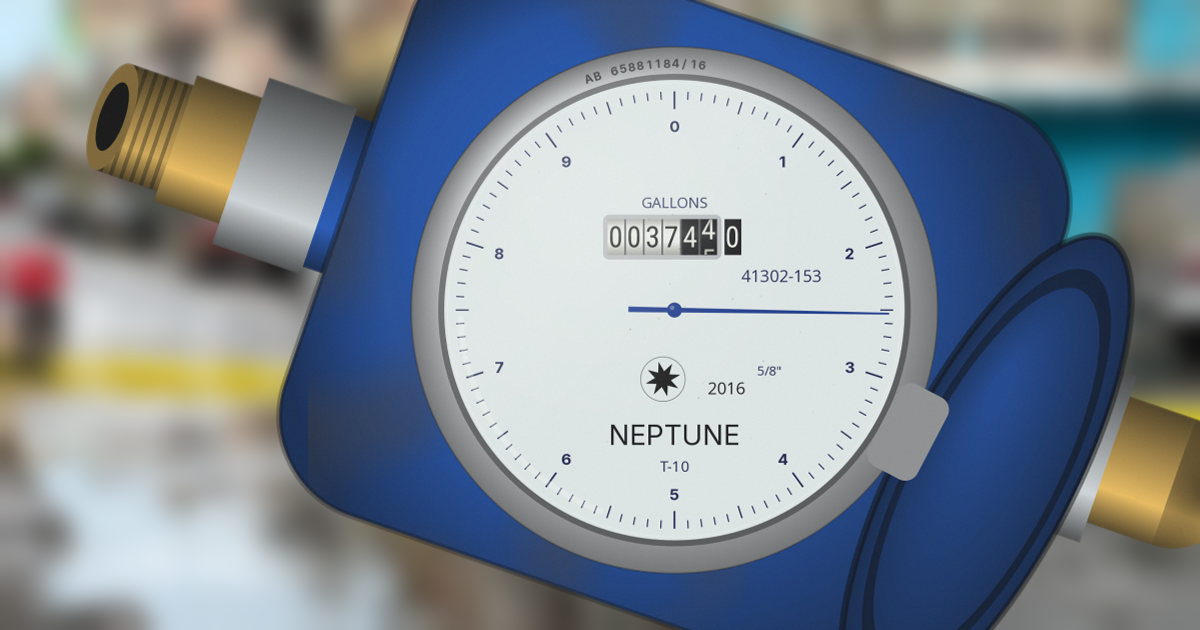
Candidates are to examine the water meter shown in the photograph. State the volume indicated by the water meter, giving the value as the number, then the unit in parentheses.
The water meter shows 37442.5 (gal)
